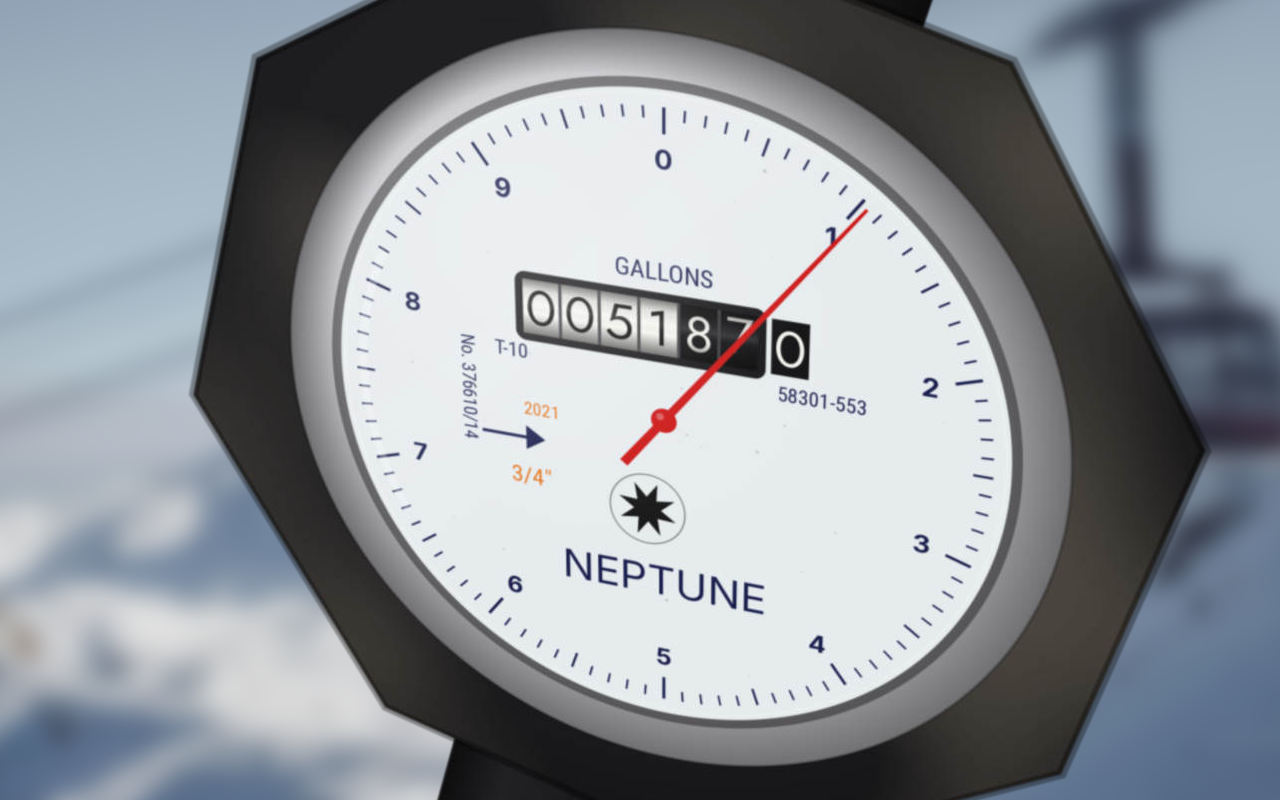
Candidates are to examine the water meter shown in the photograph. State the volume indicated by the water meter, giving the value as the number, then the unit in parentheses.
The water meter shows 51871.0 (gal)
